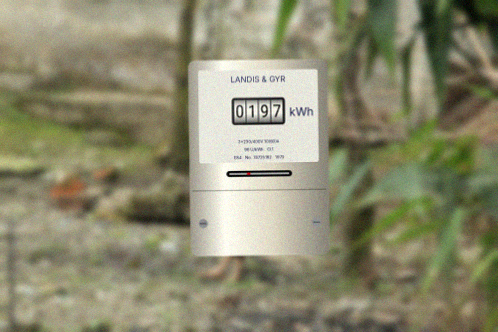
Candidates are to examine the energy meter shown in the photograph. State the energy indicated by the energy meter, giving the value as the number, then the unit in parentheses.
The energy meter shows 197 (kWh)
